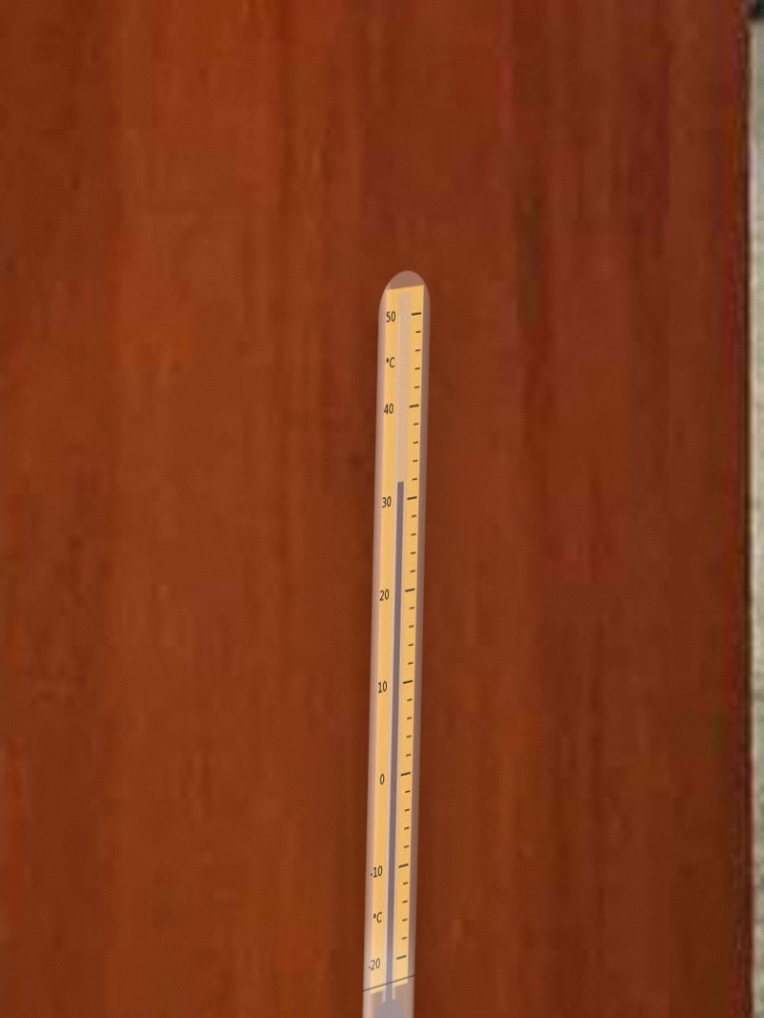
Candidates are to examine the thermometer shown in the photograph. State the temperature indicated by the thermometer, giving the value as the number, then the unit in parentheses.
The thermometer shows 32 (°C)
